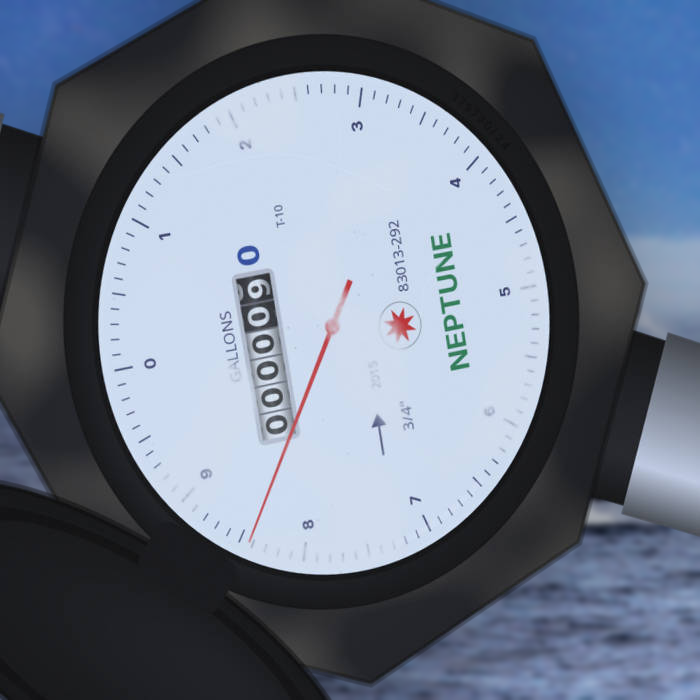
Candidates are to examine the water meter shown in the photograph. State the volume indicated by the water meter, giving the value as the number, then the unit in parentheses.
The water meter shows 88.4 (gal)
